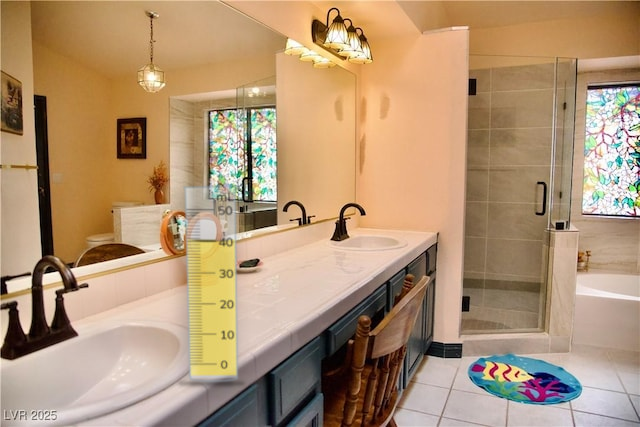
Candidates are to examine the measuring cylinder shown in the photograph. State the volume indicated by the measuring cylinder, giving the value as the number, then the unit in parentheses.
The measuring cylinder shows 40 (mL)
